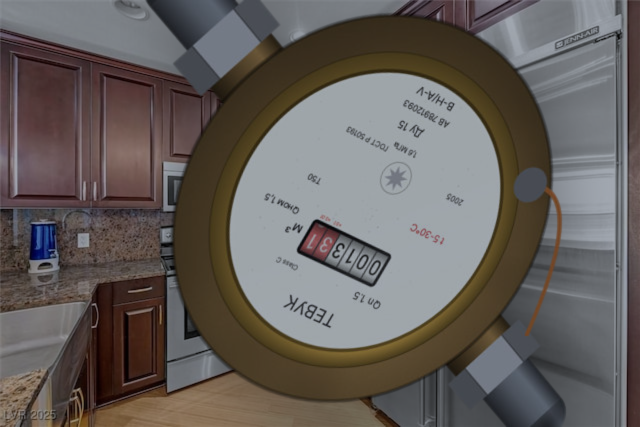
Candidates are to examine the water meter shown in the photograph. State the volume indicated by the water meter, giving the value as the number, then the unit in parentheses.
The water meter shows 13.31 (m³)
